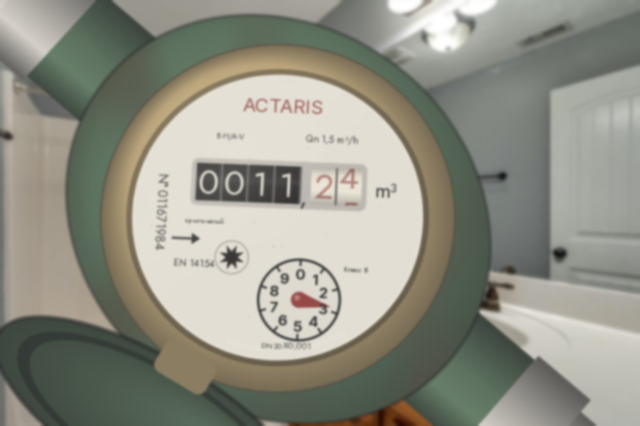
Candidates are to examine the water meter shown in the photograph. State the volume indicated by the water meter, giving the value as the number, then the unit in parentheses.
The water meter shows 11.242 (m³)
